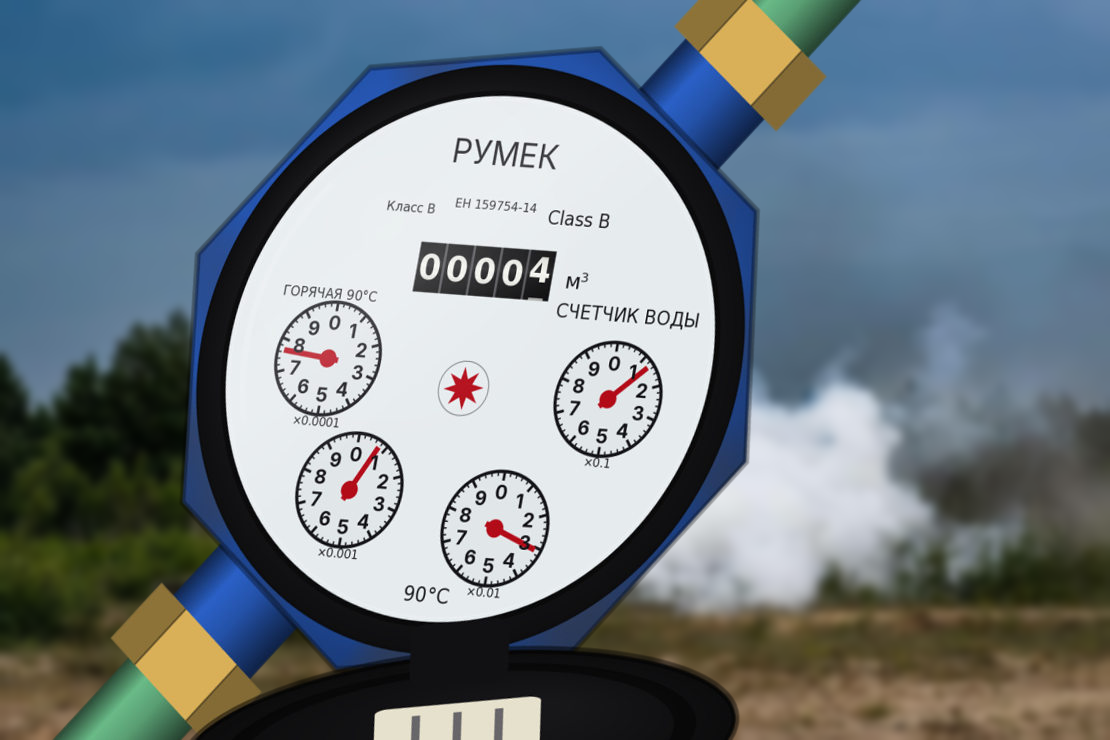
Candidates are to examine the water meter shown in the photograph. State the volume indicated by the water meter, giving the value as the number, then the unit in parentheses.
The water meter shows 4.1307 (m³)
